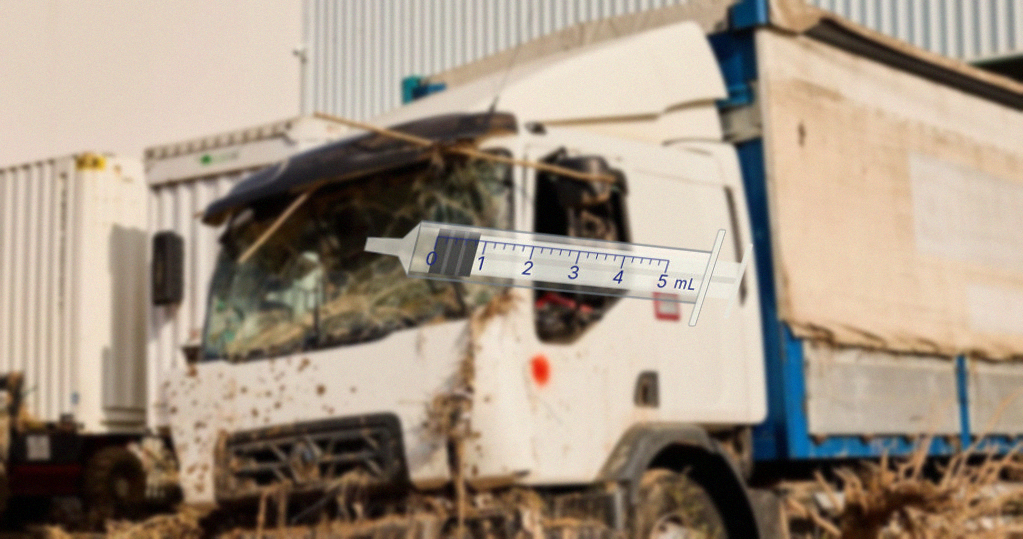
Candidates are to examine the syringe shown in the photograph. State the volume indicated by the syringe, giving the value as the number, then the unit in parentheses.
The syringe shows 0 (mL)
